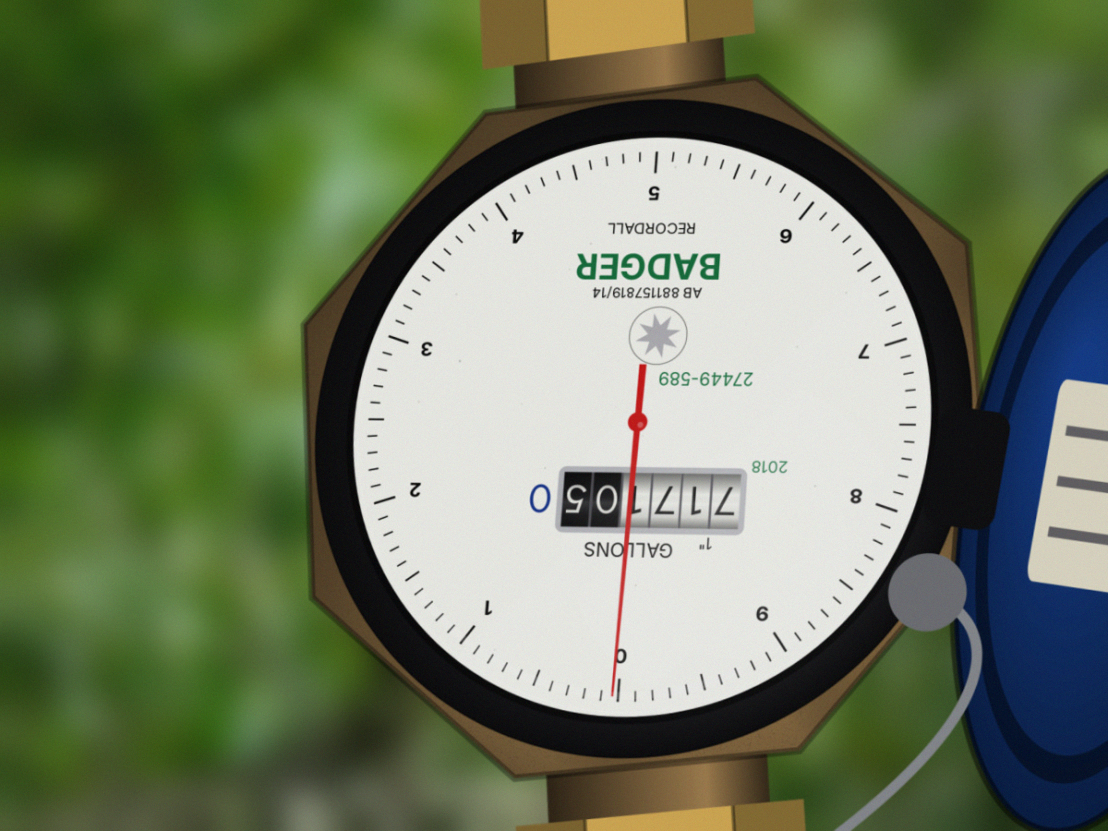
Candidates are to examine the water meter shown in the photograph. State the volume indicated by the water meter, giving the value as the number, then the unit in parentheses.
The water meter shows 7171050.0 (gal)
